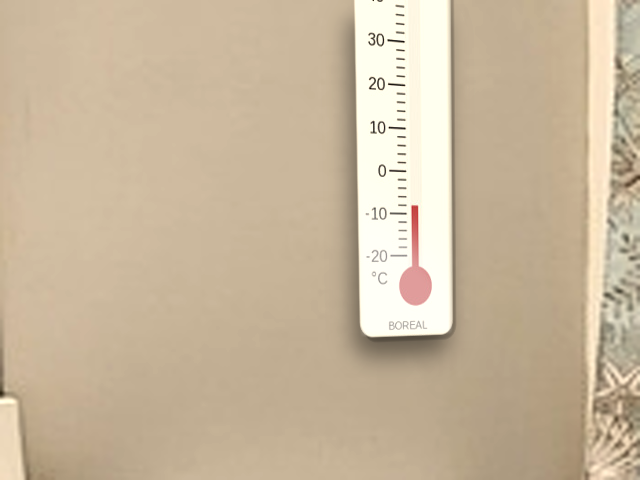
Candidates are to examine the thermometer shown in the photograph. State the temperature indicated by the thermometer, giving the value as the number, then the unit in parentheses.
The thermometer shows -8 (°C)
